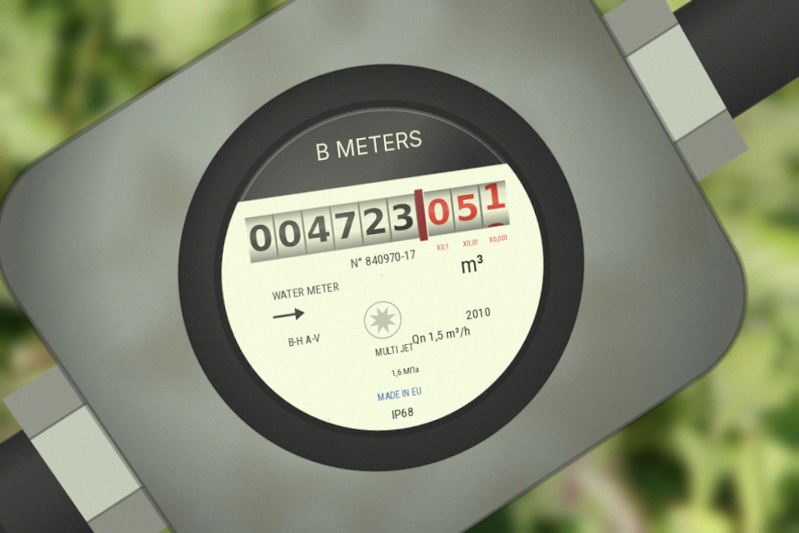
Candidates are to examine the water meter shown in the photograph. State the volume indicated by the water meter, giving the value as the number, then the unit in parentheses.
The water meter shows 4723.051 (m³)
